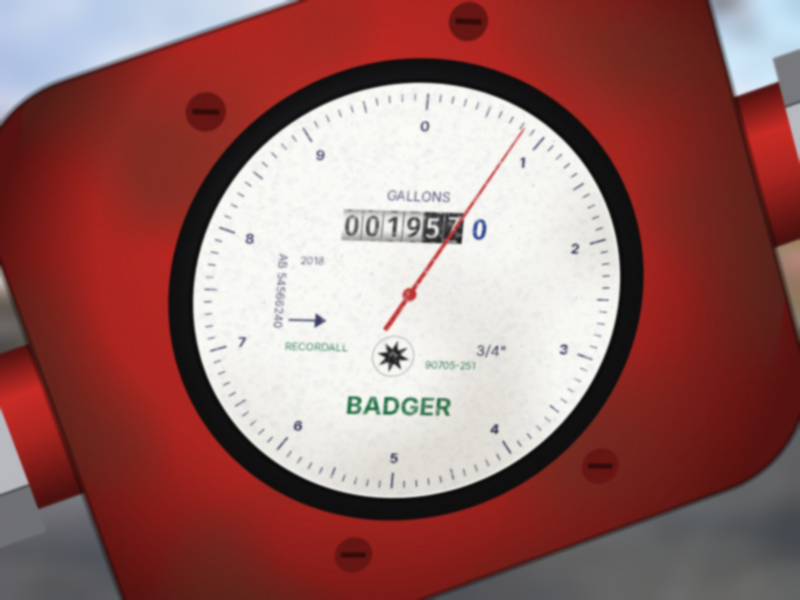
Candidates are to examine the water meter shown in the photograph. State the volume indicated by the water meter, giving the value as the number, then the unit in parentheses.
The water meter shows 19570.8 (gal)
